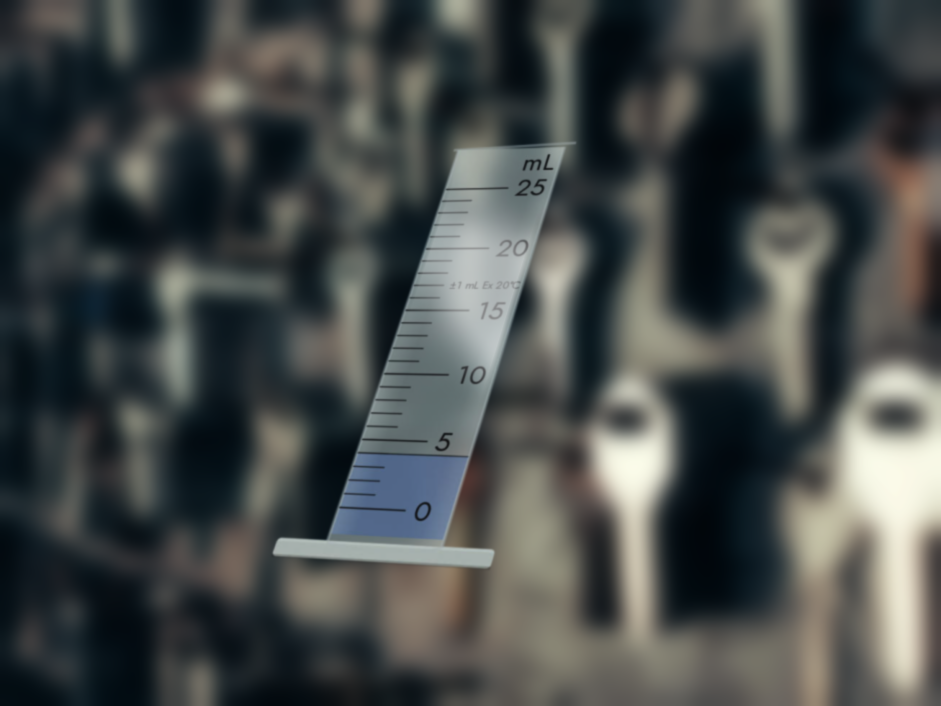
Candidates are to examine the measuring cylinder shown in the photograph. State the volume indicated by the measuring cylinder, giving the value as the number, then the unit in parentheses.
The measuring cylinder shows 4 (mL)
